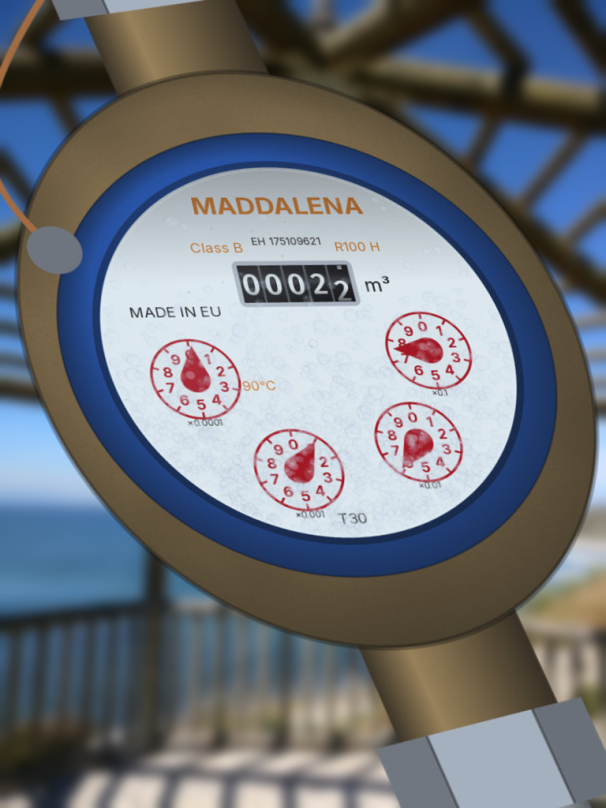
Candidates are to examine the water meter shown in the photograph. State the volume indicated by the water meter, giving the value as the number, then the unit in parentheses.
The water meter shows 21.7610 (m³)
